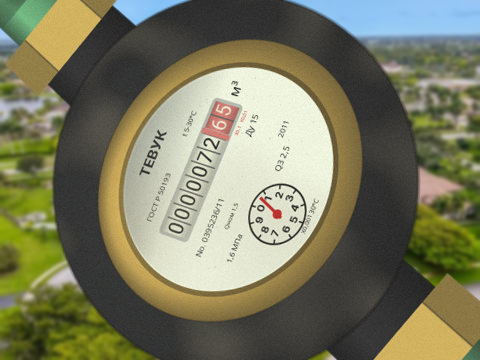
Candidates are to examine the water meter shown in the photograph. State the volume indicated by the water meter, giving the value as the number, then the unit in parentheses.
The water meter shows 72.650 (m³)
